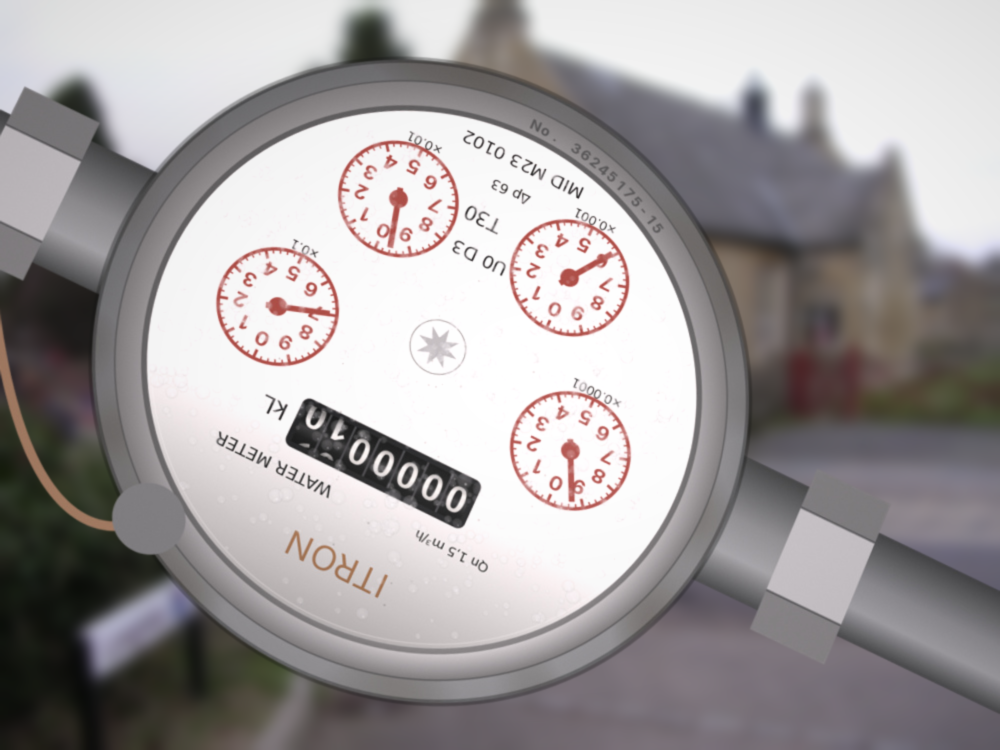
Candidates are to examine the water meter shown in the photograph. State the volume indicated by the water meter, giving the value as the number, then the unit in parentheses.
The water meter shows 9.6959 (kL)
